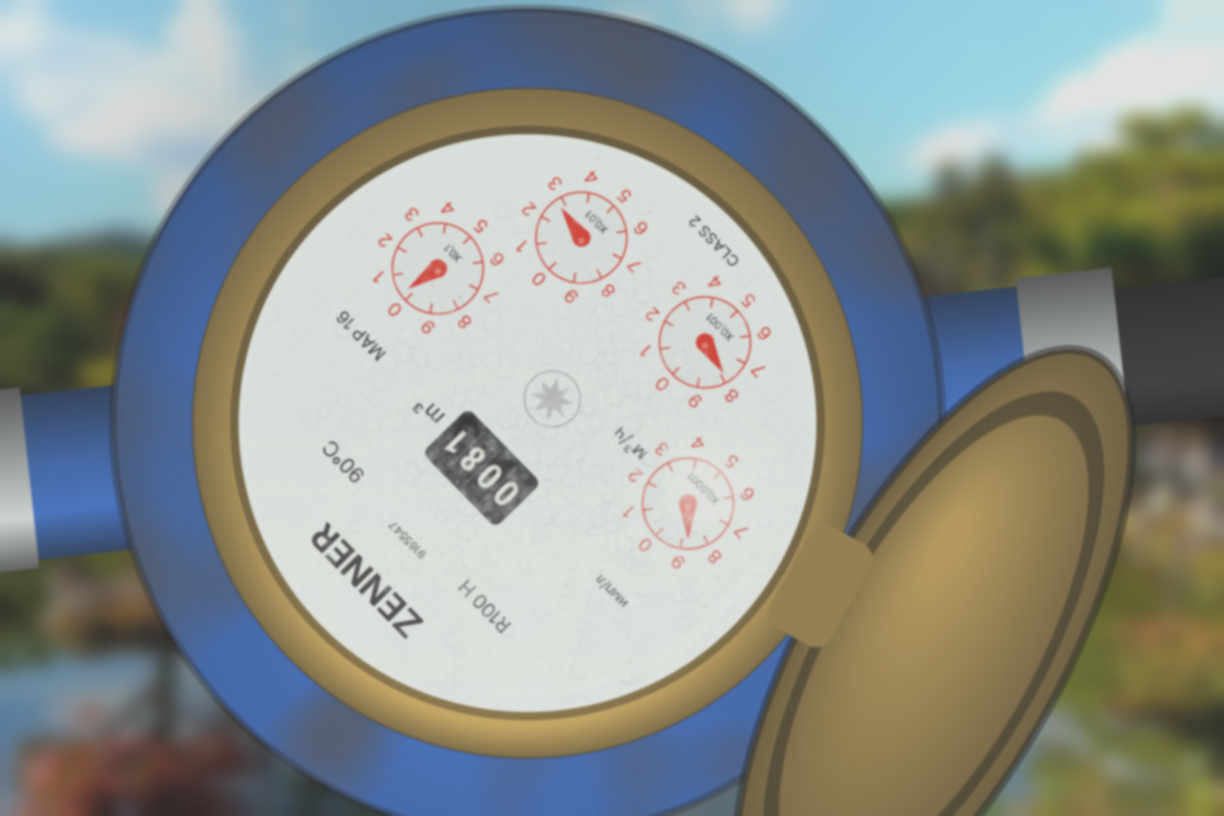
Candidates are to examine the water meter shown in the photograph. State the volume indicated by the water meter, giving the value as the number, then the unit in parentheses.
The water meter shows 81.0278 (m³)
